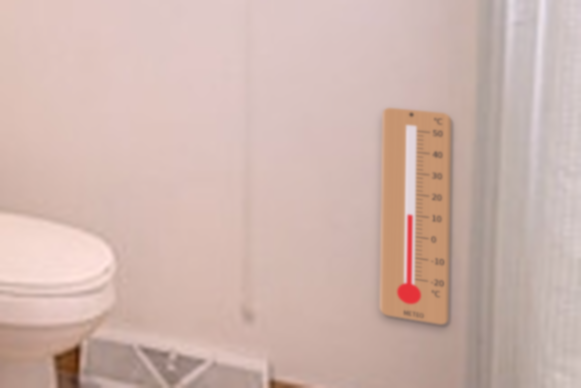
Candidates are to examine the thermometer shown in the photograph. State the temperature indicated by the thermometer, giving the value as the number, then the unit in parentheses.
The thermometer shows 10 (°C)
